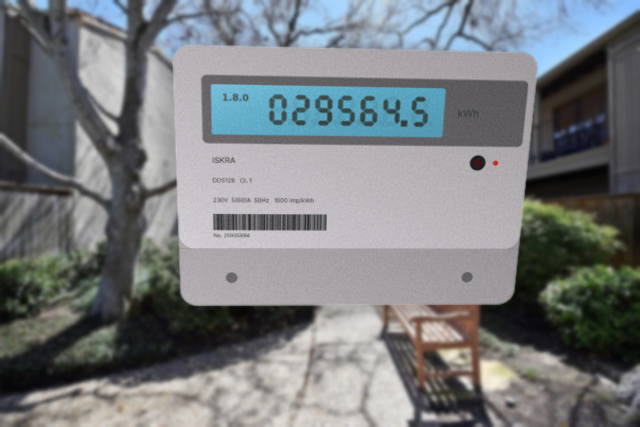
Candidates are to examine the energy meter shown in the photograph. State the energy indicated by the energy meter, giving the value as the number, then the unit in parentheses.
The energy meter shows 29564.5 (kWh)
